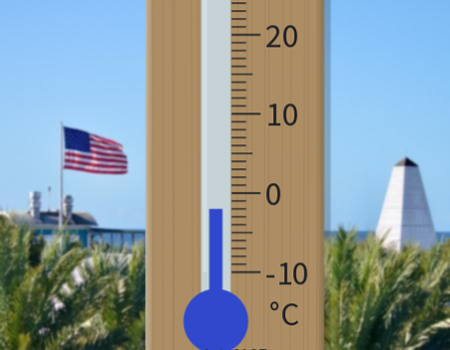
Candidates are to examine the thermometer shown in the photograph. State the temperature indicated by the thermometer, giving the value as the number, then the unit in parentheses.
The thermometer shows -2 (°C)
